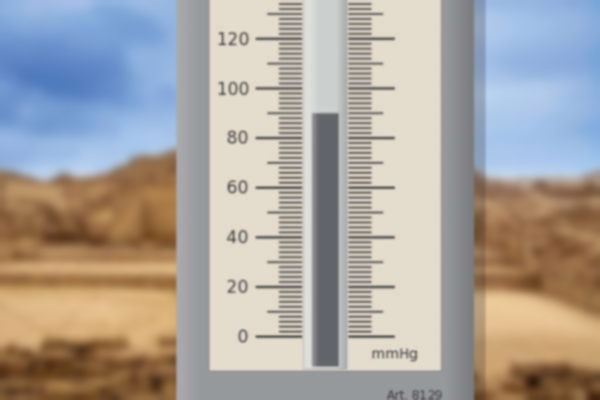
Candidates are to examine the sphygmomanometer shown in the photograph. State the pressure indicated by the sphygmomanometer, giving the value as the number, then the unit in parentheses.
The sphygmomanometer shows 90 (mmHg)
